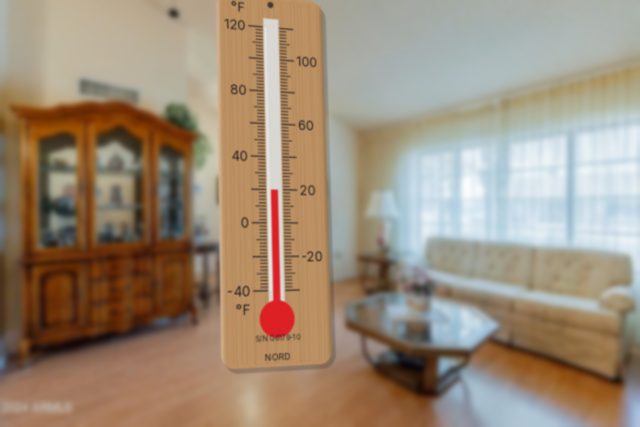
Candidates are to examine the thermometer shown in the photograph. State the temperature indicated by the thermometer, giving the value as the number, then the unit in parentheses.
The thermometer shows 20 (°F)
